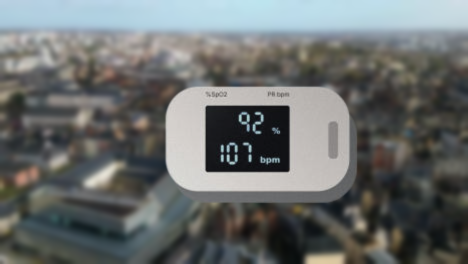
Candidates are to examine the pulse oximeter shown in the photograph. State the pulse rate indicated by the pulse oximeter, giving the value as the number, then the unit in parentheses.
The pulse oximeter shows 107 (bpm)
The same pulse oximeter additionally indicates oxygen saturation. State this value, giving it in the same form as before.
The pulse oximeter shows 92 (%)
